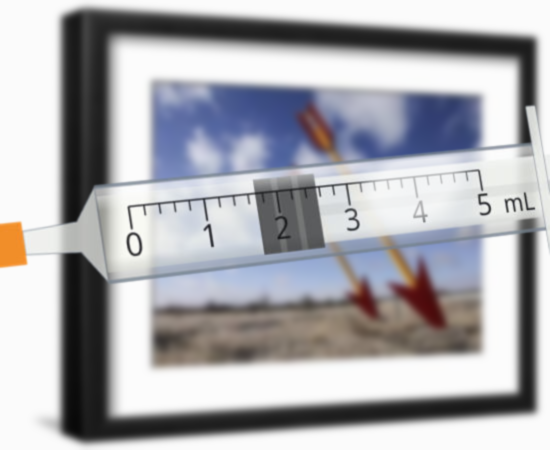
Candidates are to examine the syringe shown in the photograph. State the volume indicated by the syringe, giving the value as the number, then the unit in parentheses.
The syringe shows 1.7 (mL)
